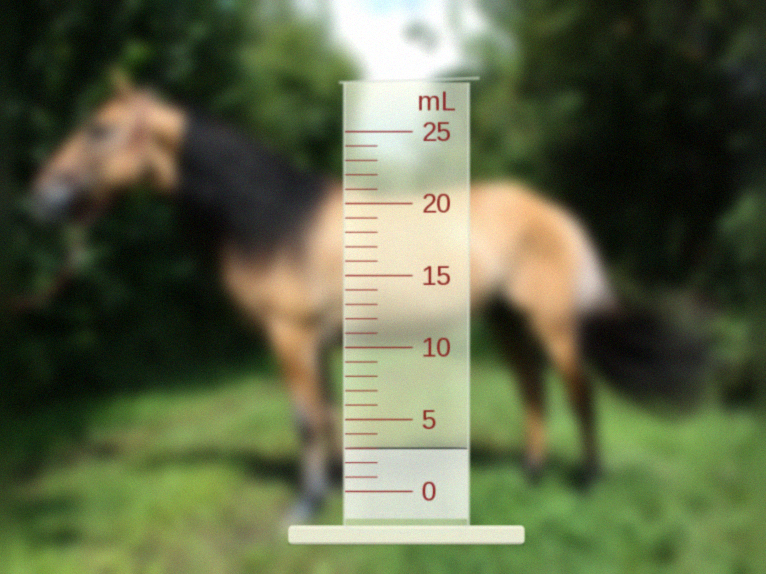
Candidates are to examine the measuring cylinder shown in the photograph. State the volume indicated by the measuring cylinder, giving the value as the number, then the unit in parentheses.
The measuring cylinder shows 3 (mL)
